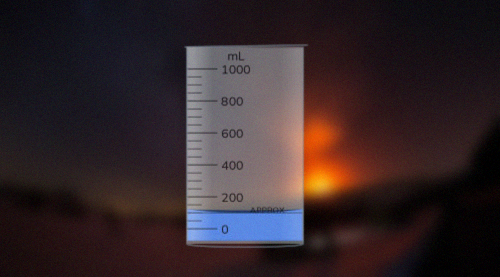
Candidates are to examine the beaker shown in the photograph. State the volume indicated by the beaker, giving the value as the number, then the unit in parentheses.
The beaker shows 100 (mL)
